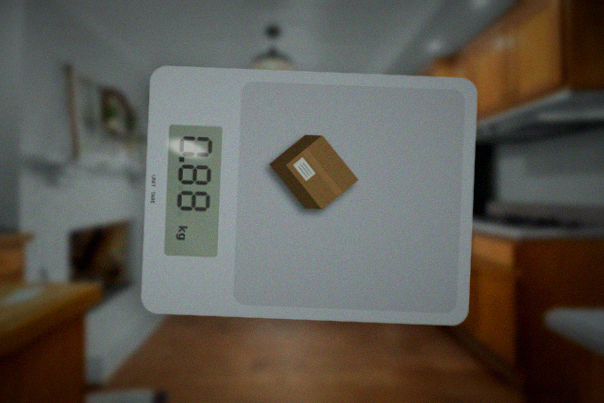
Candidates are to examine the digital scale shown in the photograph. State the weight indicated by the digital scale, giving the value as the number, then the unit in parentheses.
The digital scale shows 0.88 (kg)
